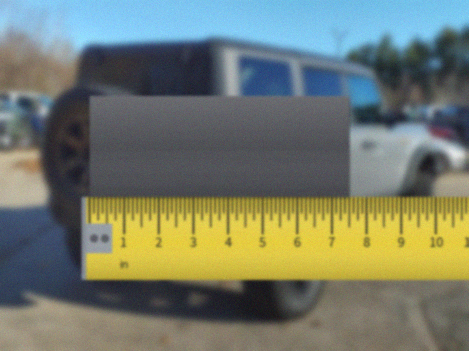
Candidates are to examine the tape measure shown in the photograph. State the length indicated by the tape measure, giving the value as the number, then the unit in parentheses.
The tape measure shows 7.5 (in)
